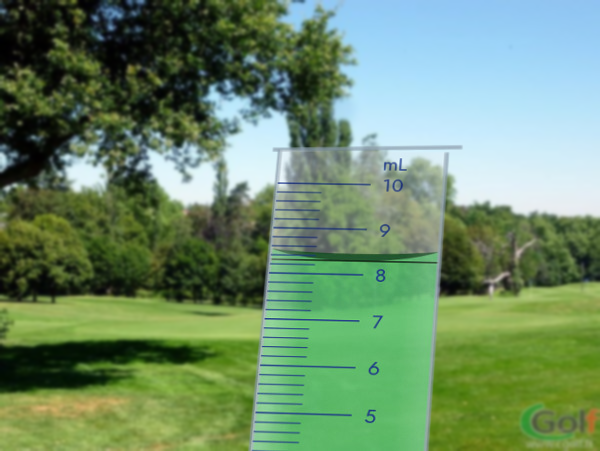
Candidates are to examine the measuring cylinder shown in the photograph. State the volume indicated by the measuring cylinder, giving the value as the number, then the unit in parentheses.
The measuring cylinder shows 8.3 (mL)
